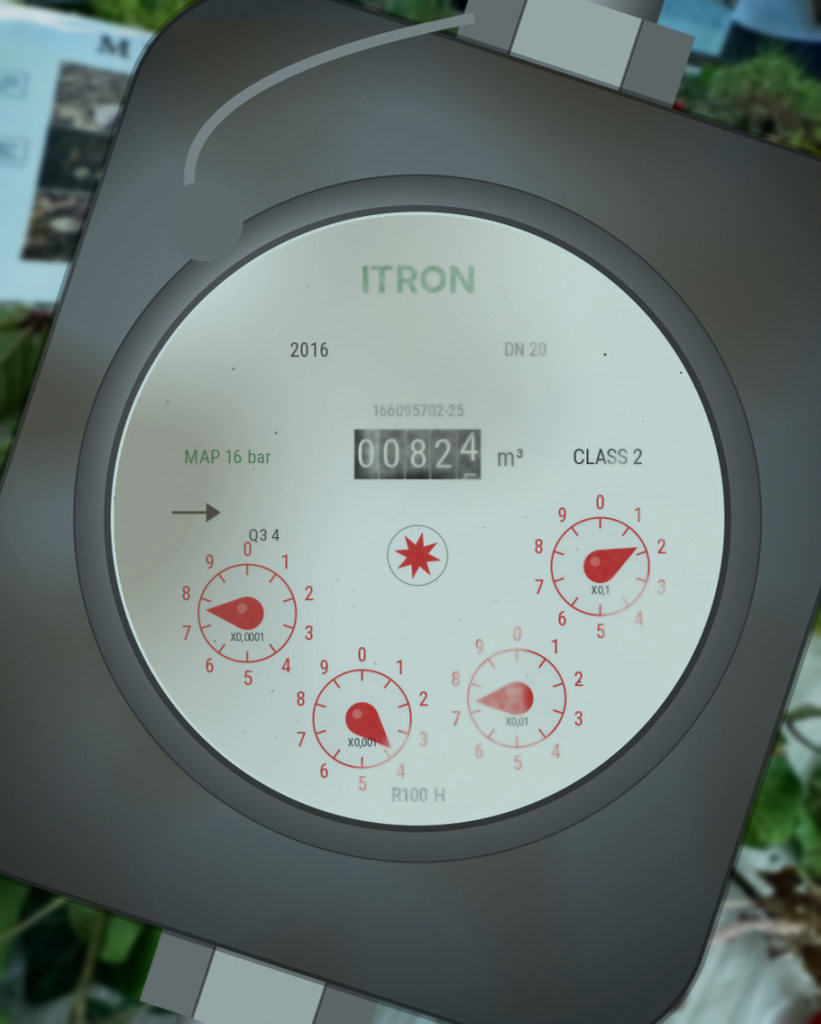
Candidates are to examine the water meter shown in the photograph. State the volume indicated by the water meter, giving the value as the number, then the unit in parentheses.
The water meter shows 824.1737 (m³)
